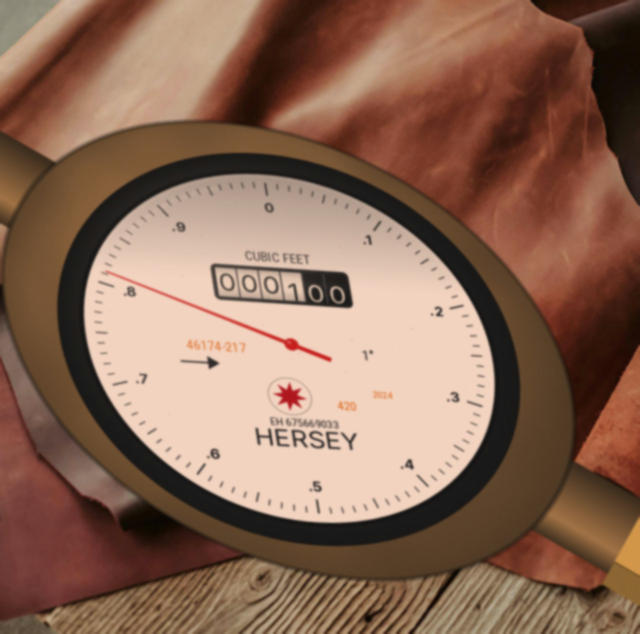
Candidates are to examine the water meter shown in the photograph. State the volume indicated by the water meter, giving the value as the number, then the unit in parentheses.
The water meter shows 99.81 (ft³)
